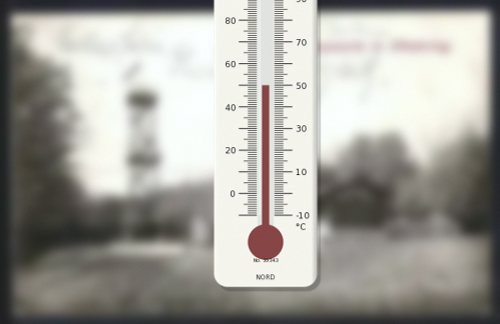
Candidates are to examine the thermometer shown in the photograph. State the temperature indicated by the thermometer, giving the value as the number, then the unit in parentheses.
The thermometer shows 50 (°C)
